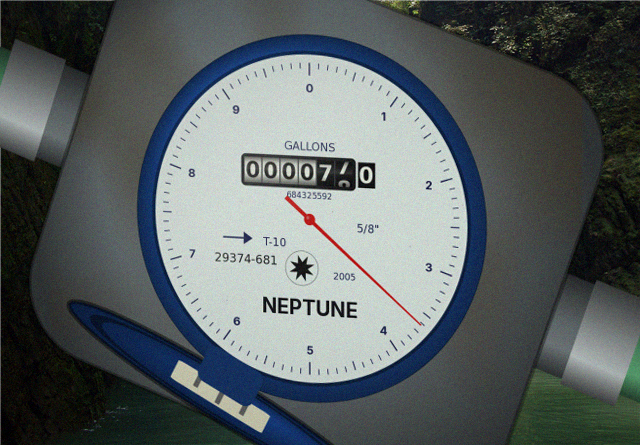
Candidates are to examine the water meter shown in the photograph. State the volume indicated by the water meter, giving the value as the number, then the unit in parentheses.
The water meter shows 773.6 (gal)
